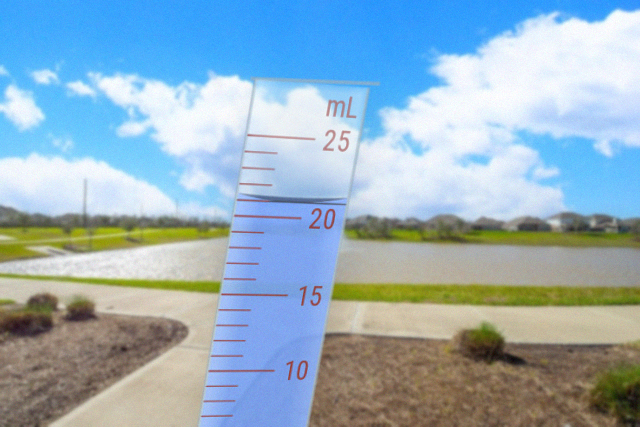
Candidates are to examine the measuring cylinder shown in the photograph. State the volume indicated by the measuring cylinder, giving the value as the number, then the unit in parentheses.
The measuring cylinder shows 21 (mL)
